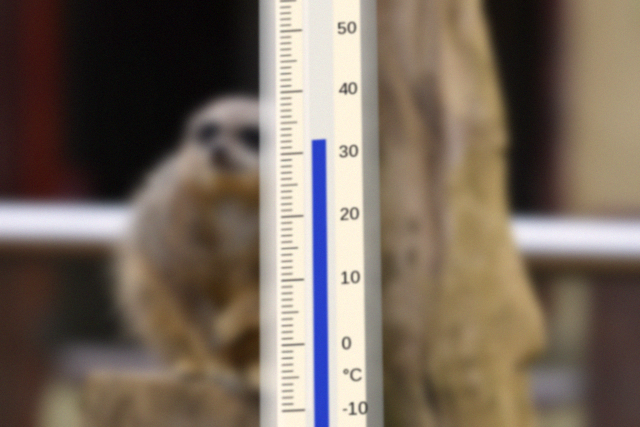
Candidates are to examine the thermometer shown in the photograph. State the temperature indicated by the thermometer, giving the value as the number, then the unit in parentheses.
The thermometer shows 32 (°C)
